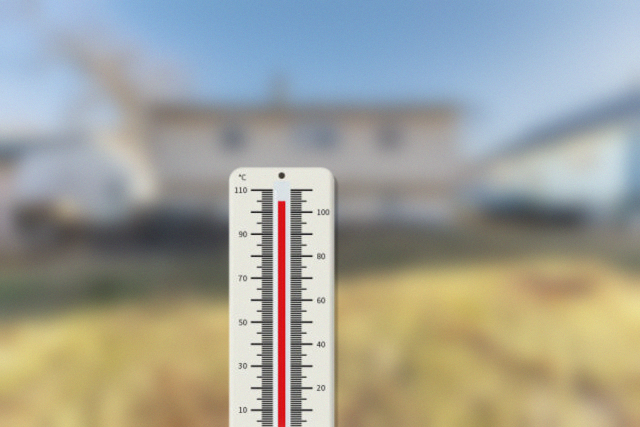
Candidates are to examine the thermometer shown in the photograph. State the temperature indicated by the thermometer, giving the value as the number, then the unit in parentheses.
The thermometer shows 105 (°C)
